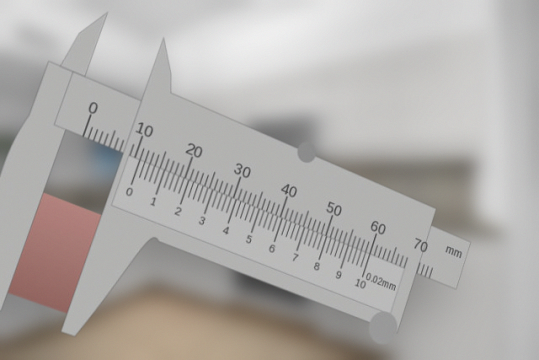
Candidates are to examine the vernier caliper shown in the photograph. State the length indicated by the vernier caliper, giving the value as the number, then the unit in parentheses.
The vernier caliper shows 11.0 (mm)
